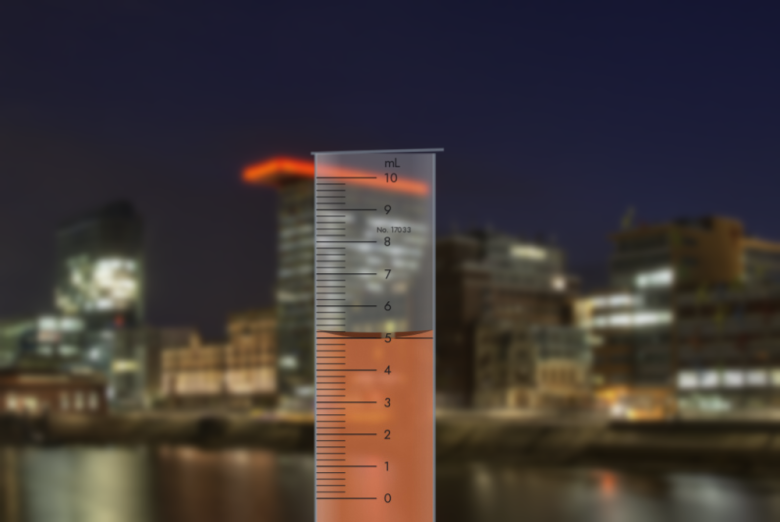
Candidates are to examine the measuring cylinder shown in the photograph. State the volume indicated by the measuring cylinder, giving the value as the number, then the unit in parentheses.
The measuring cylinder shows 5 (mL)
